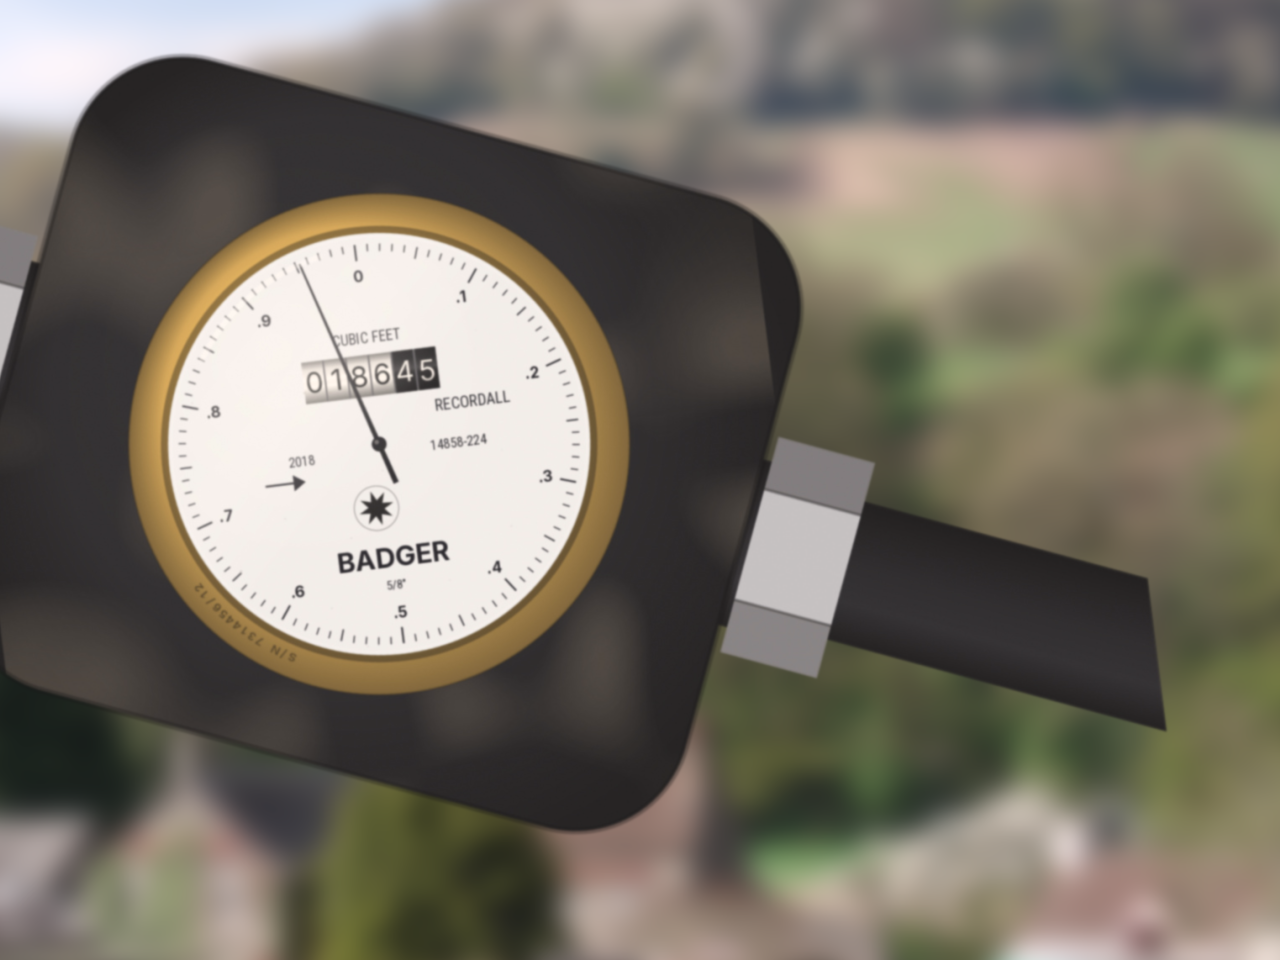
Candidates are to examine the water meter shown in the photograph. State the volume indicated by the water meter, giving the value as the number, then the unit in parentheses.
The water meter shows 18644.95 (ft³)
